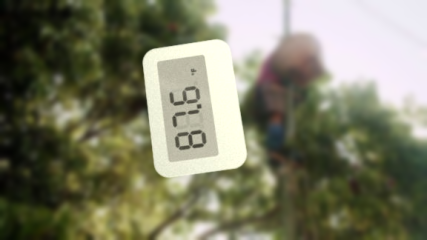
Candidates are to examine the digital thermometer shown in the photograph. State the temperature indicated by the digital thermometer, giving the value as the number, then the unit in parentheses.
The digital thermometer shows 87.6 (°F)
